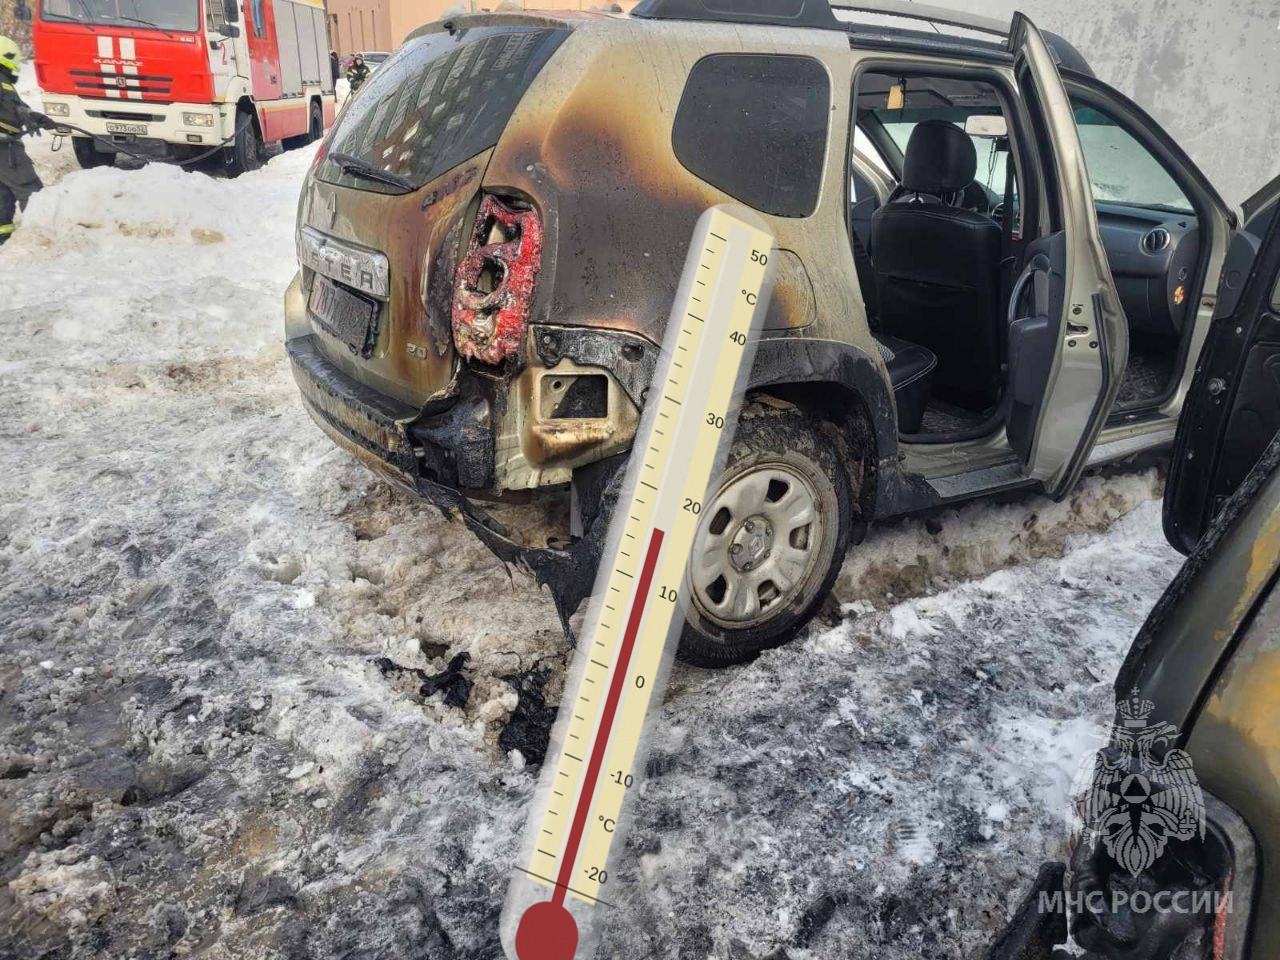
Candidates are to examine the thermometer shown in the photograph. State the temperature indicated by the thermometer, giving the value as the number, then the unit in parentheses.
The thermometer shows 16 (°C)
